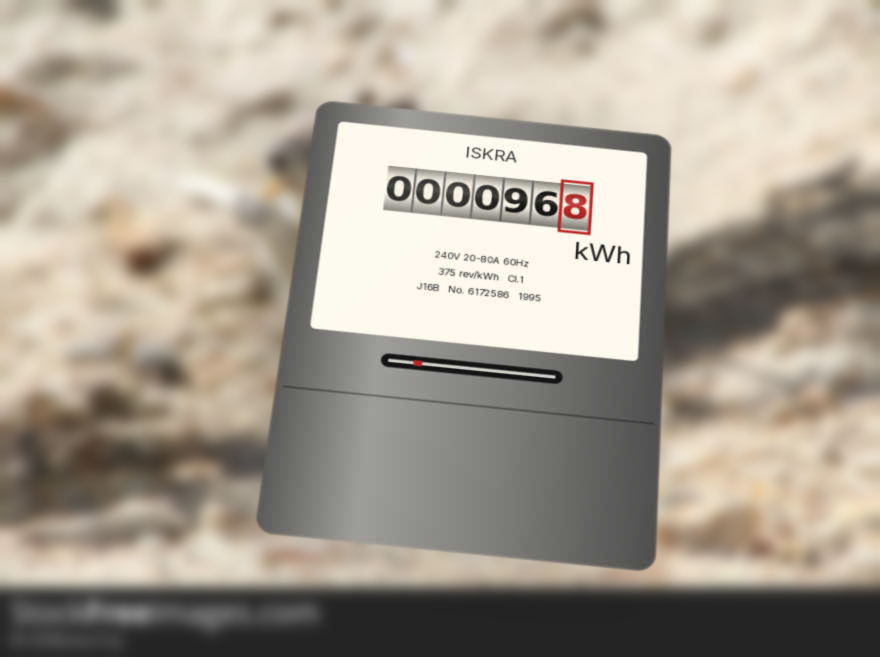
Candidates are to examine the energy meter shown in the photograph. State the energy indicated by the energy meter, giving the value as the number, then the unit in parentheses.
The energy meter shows 96.8 (kWh)
